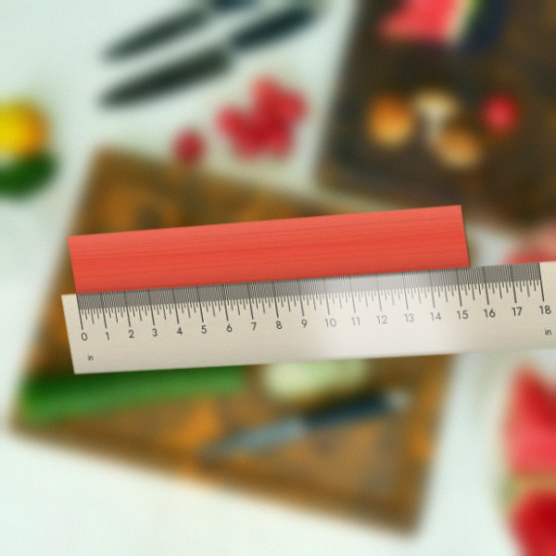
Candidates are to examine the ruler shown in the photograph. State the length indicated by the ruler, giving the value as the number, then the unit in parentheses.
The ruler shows 15.5 (in)
